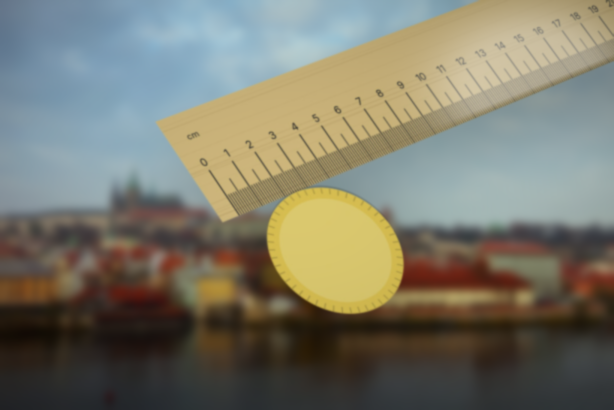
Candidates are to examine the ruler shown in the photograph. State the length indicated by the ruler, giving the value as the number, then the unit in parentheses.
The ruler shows 5 (cm)
